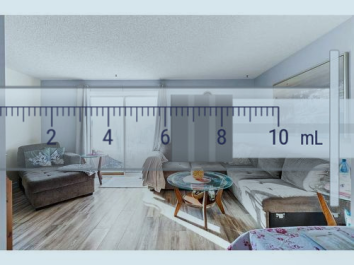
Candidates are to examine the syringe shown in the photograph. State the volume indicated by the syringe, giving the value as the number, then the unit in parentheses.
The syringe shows 6.2 (mL)
